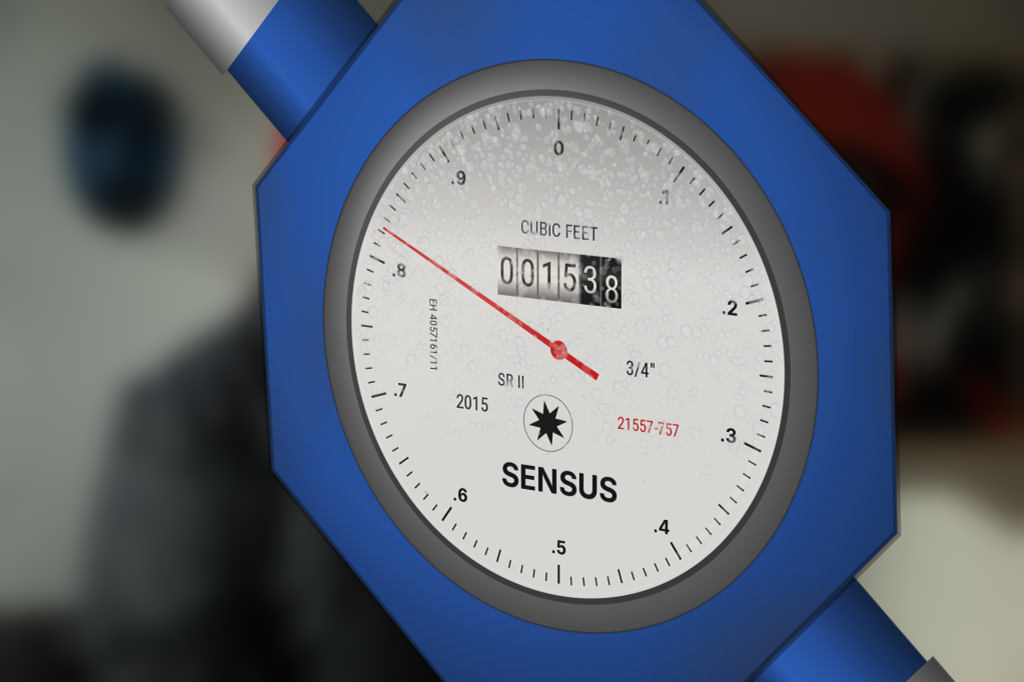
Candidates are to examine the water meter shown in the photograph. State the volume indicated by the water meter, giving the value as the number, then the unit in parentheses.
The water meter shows 1537.82 (ft³)
